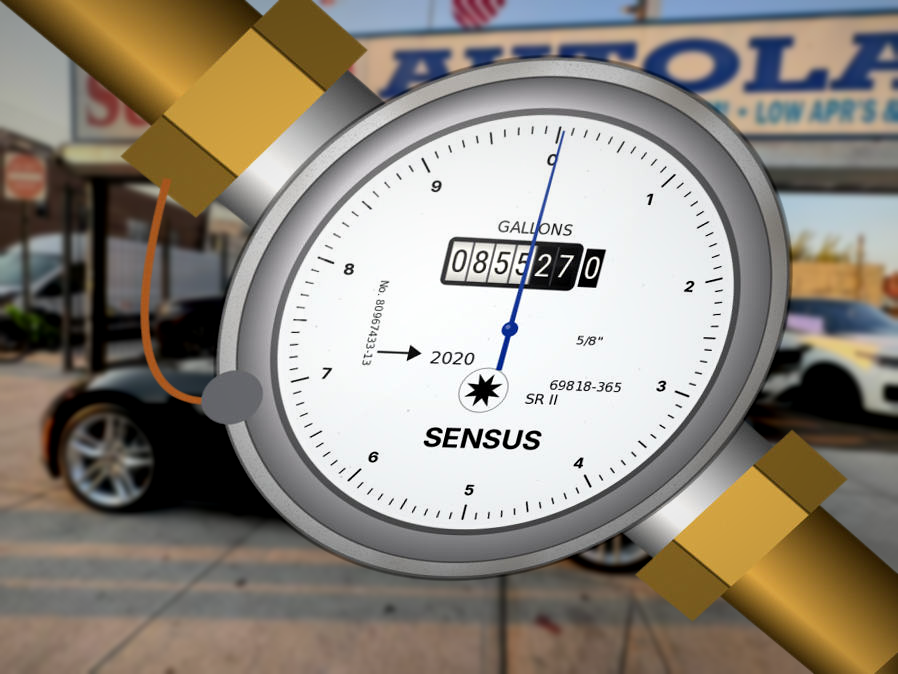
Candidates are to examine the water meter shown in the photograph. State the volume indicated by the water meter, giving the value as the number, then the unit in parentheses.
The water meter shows 855270.0 (gal)
